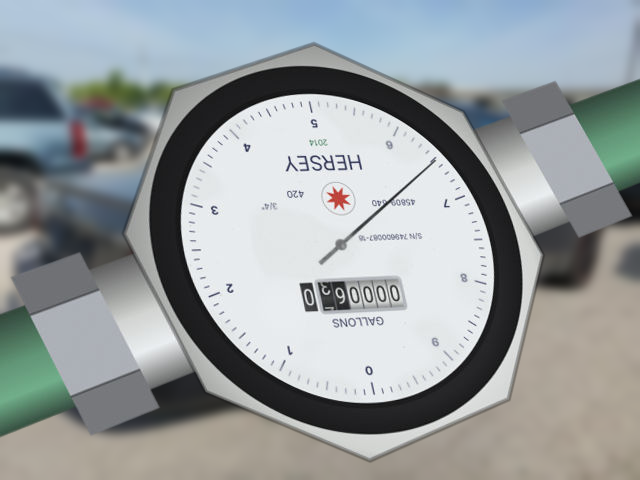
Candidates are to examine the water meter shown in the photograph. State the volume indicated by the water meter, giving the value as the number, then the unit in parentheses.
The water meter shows 626.5 (gal)
